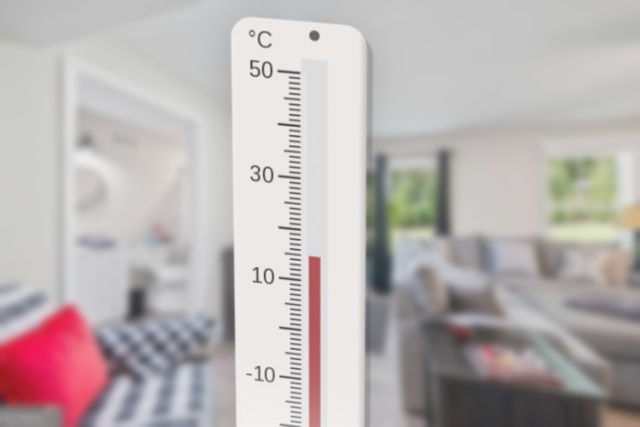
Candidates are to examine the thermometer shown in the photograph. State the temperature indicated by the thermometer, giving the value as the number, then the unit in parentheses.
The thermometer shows 15 (°C)
